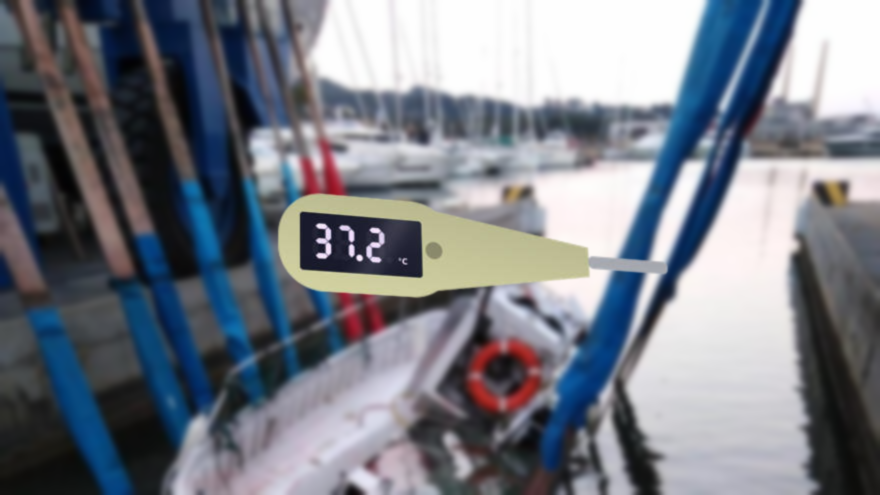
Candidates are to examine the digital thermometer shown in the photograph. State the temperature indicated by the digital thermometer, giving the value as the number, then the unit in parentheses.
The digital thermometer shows 37.2 (°C)
